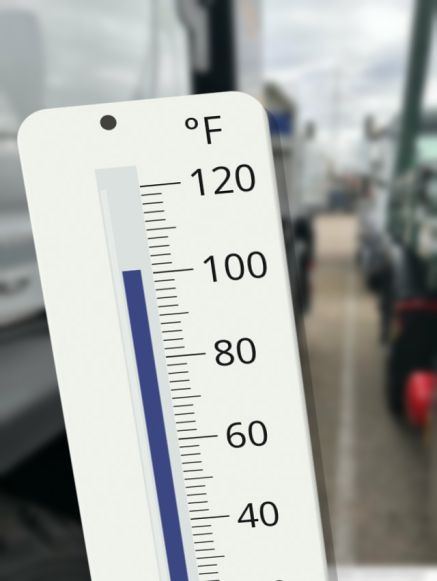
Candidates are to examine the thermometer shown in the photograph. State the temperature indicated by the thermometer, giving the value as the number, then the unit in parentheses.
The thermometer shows 101 (°F)
